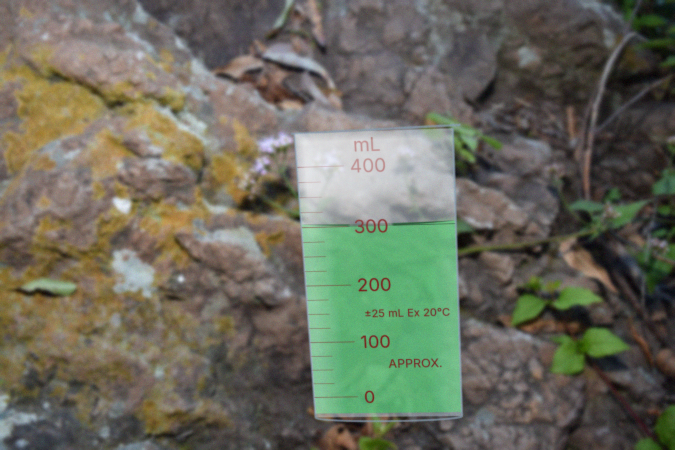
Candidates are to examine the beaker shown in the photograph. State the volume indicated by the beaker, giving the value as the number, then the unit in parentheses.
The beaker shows 300 (mL)
